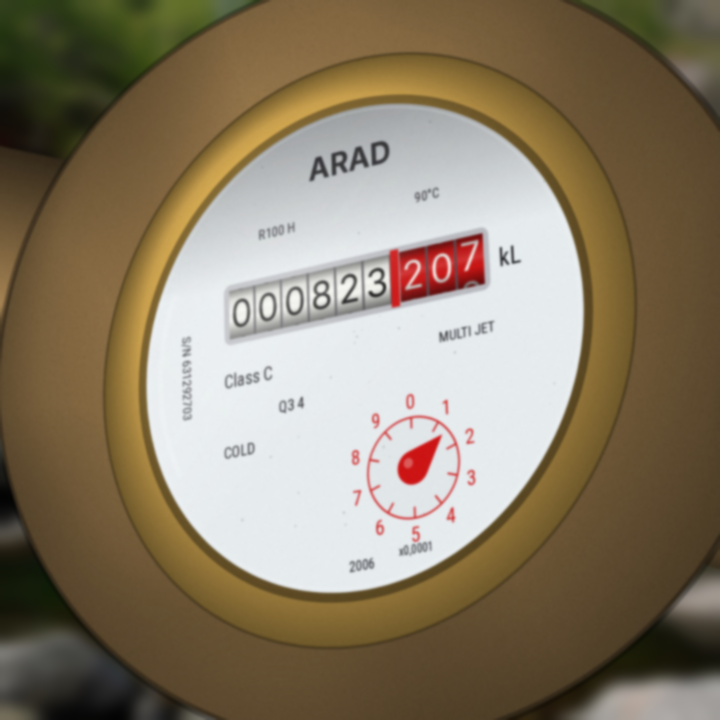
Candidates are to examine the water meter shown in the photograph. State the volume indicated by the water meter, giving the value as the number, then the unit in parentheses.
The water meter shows 823.2071 (kL)
